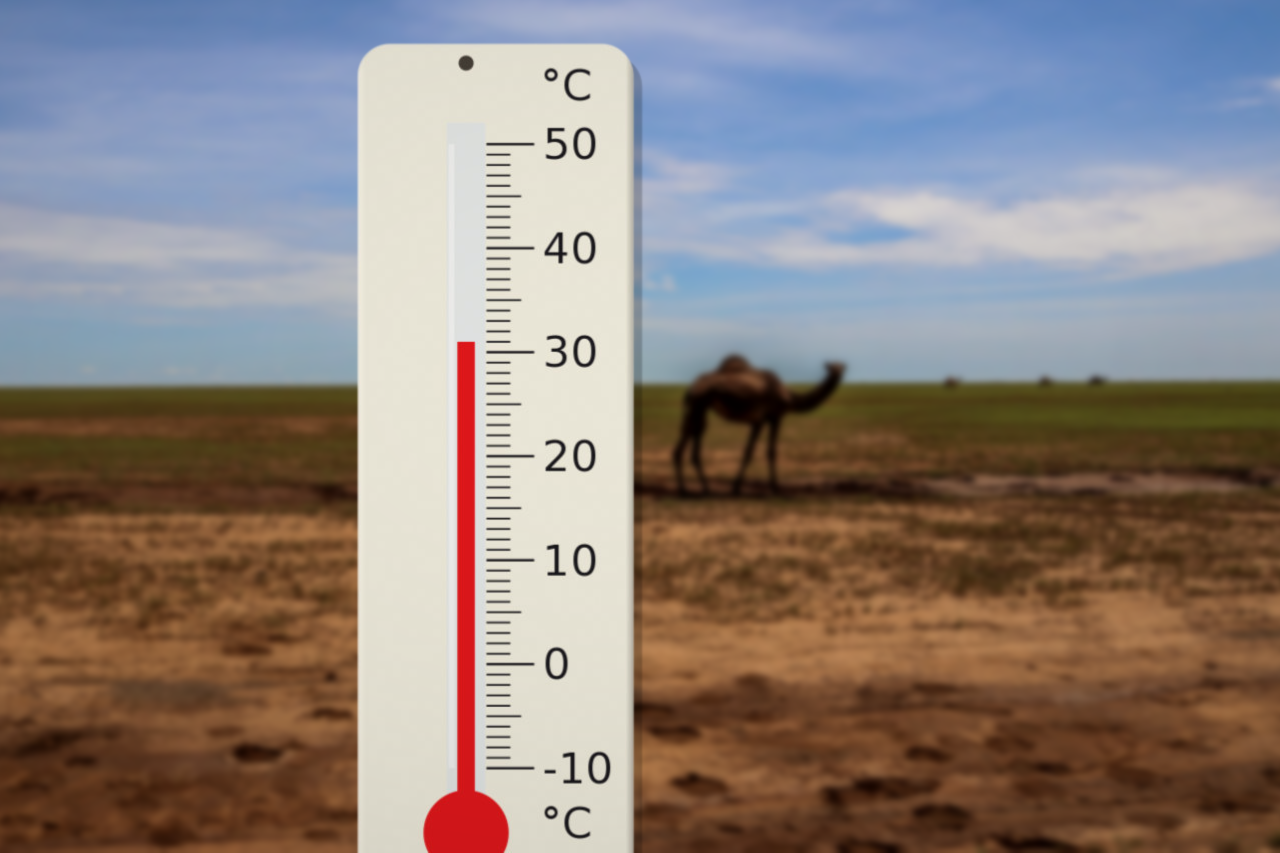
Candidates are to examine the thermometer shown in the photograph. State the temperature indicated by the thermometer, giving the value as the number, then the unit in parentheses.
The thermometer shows 31 (°C)
